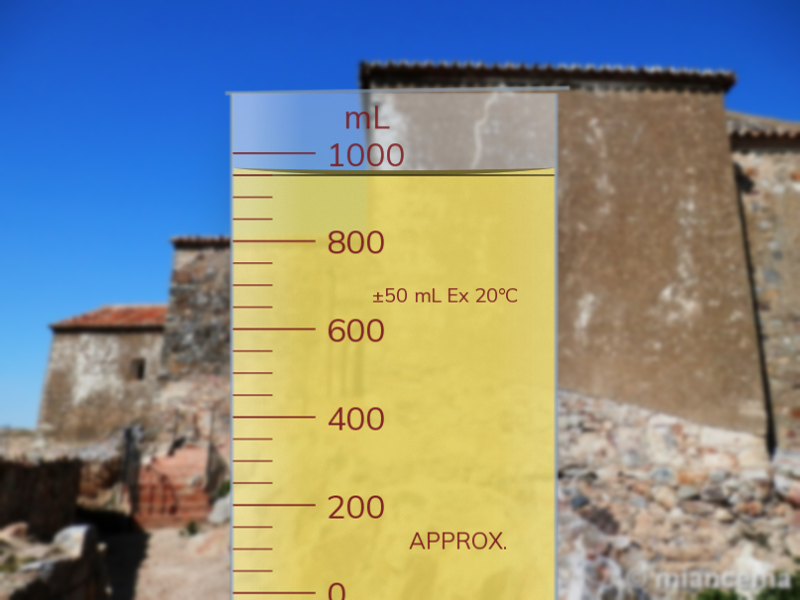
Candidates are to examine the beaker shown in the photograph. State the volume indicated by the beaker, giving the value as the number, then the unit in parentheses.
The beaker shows 950 (mL)
